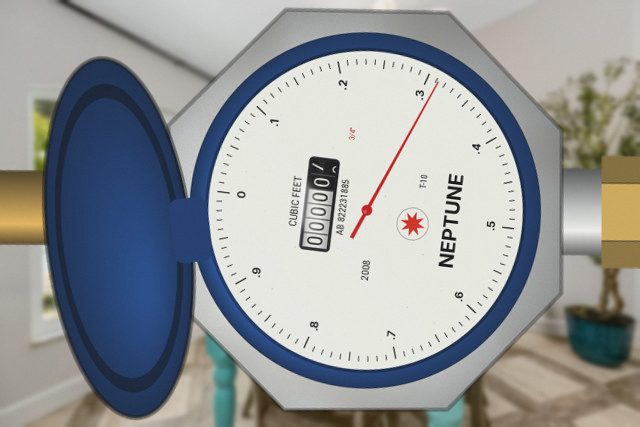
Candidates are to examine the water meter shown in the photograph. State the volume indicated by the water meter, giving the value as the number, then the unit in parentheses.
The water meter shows 7.31 (ft³)
